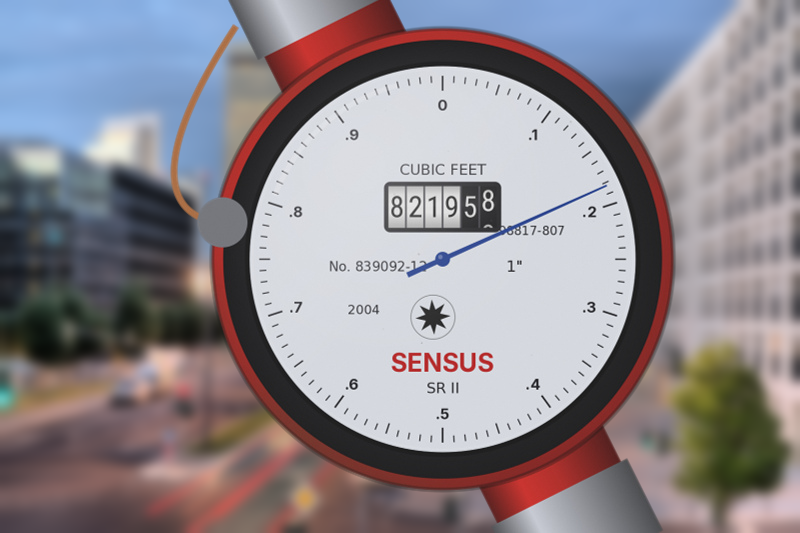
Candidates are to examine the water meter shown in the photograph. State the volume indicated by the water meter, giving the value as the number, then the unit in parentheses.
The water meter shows 821958.18 (ft³)
